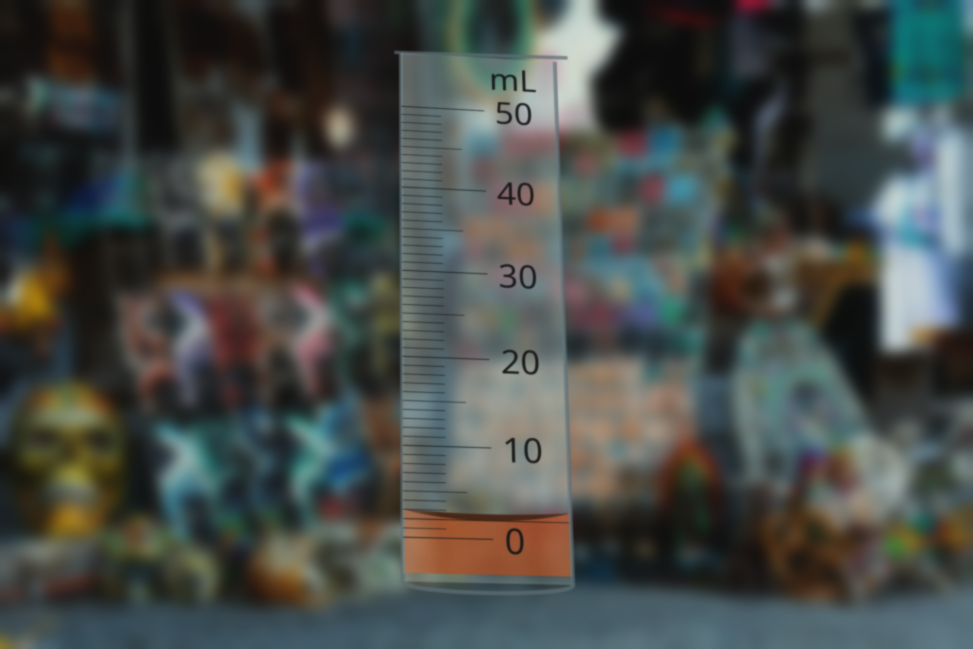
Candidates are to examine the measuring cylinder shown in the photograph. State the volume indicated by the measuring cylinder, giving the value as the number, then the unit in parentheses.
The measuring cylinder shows 2 (mL)
